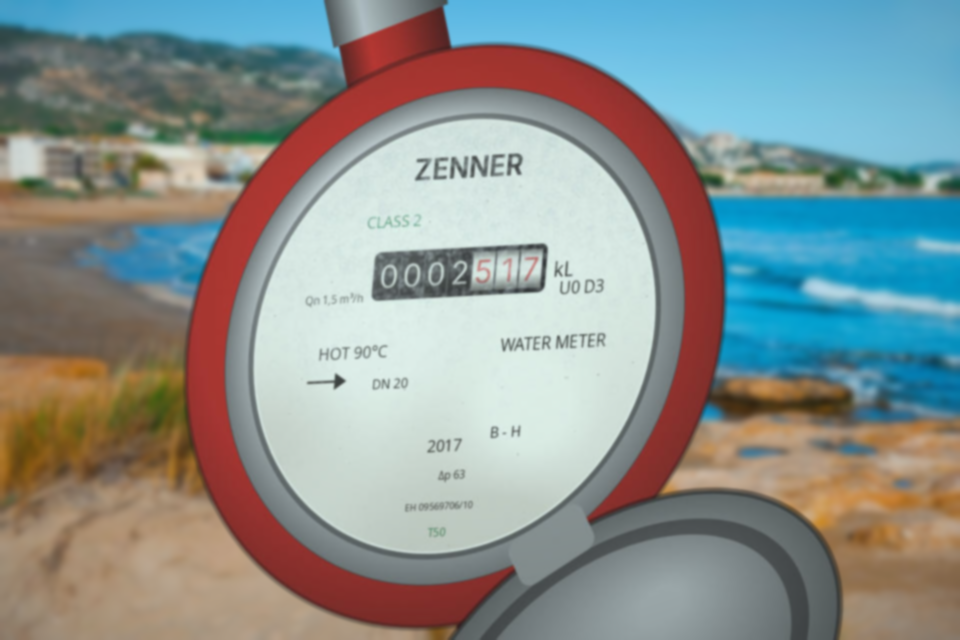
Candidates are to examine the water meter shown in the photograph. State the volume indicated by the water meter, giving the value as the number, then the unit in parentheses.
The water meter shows 2.517 (kL)
